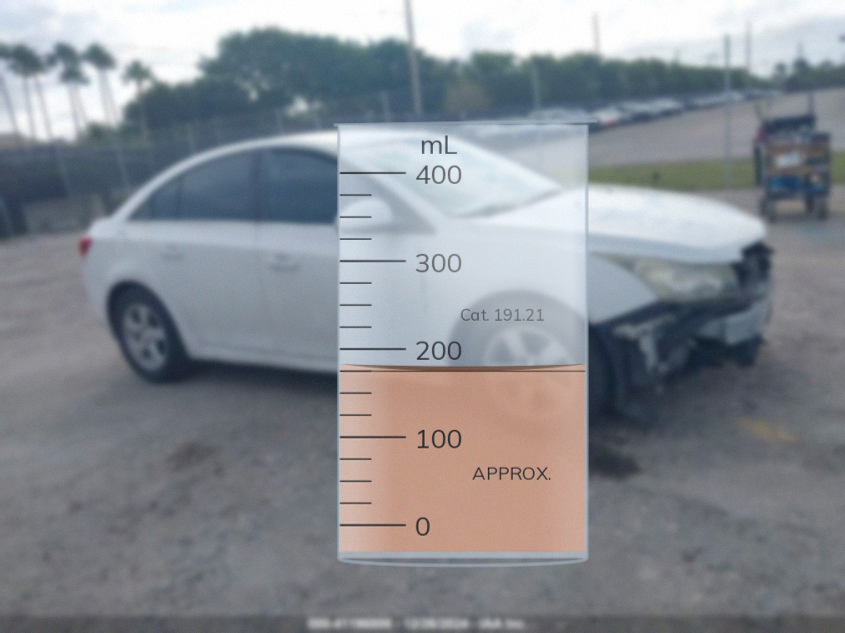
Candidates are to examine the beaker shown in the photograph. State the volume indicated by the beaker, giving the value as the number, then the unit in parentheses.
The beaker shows 175 (mL)
